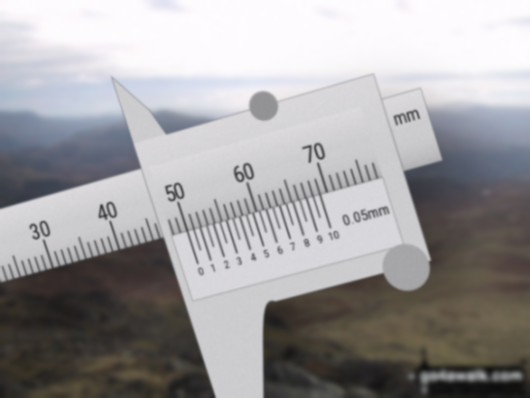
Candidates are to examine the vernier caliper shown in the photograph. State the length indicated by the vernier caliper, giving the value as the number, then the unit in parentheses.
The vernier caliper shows 50.0 (mm)
